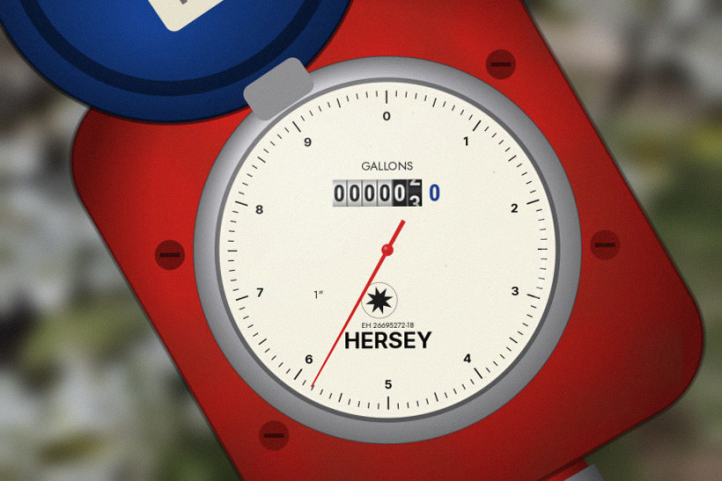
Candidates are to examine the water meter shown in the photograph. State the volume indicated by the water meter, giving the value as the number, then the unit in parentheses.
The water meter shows 25.8 (gal)
